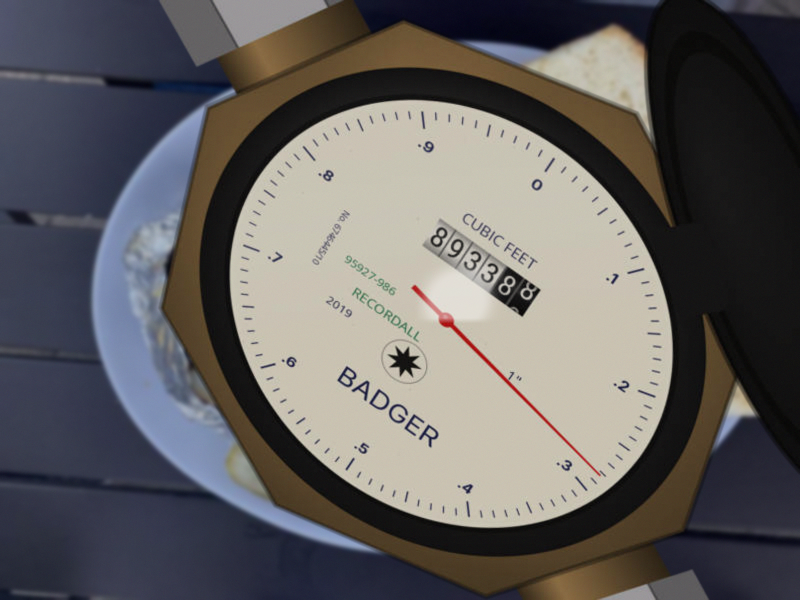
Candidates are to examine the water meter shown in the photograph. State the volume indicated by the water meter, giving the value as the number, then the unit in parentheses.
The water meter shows 893388.28 (ft³)
